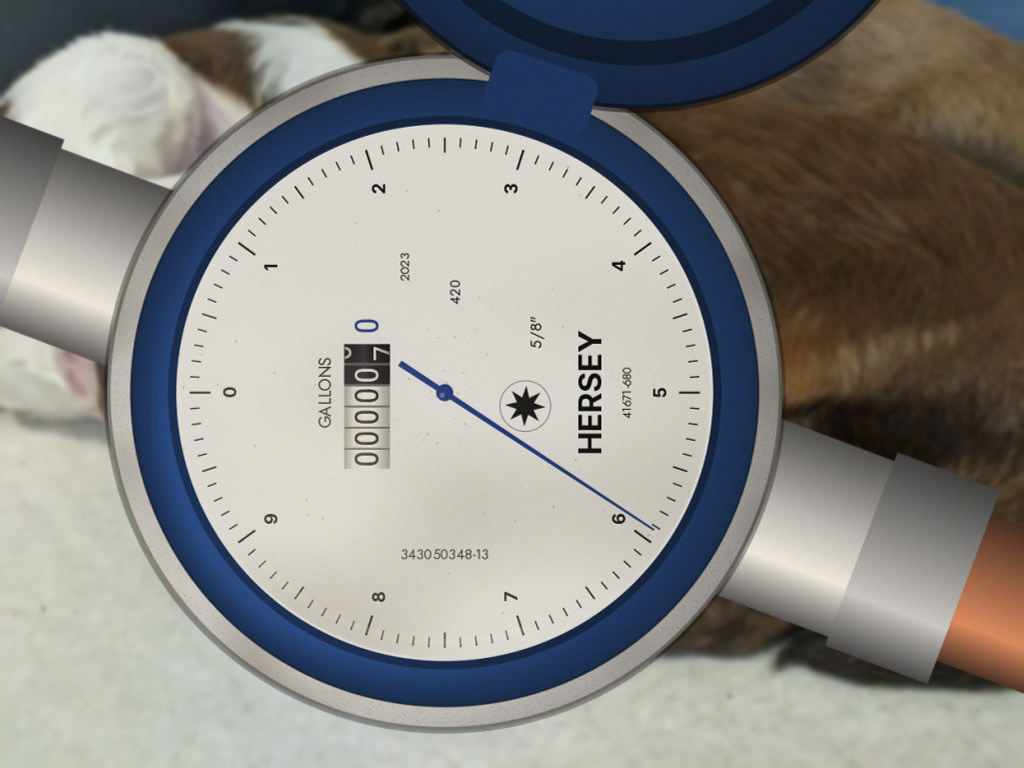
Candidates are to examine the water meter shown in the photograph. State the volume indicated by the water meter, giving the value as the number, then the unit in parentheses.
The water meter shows 65.9 (gal)
